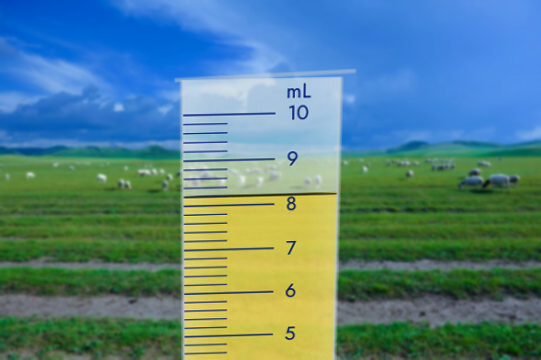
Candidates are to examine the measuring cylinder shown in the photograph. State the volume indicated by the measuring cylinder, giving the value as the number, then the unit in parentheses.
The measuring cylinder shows 8.2 (mL)
